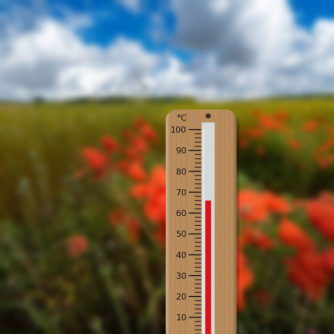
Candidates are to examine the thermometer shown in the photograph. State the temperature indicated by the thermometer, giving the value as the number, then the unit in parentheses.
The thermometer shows 66 (°C)
